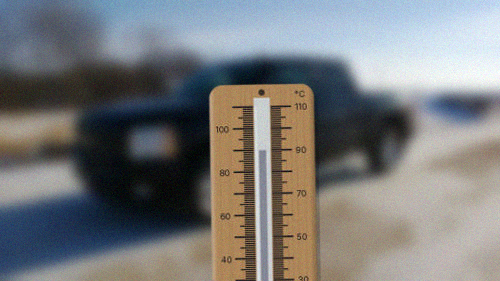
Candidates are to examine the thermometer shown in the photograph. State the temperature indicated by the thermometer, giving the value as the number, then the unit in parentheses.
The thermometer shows 90 (°C)
